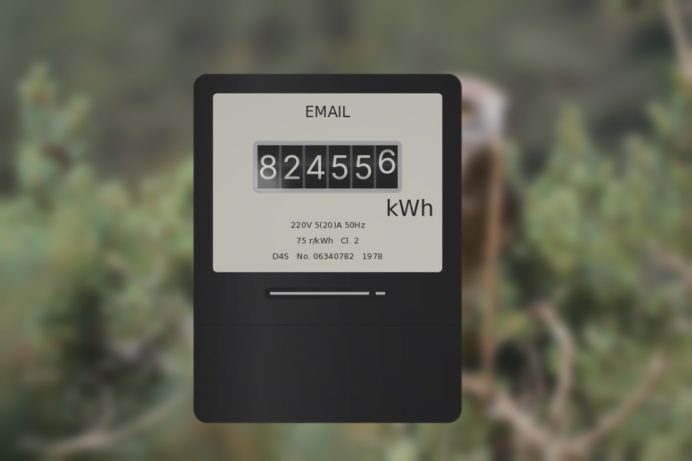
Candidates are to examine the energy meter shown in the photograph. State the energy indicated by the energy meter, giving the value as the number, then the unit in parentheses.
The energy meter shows 824556 (kWh)
